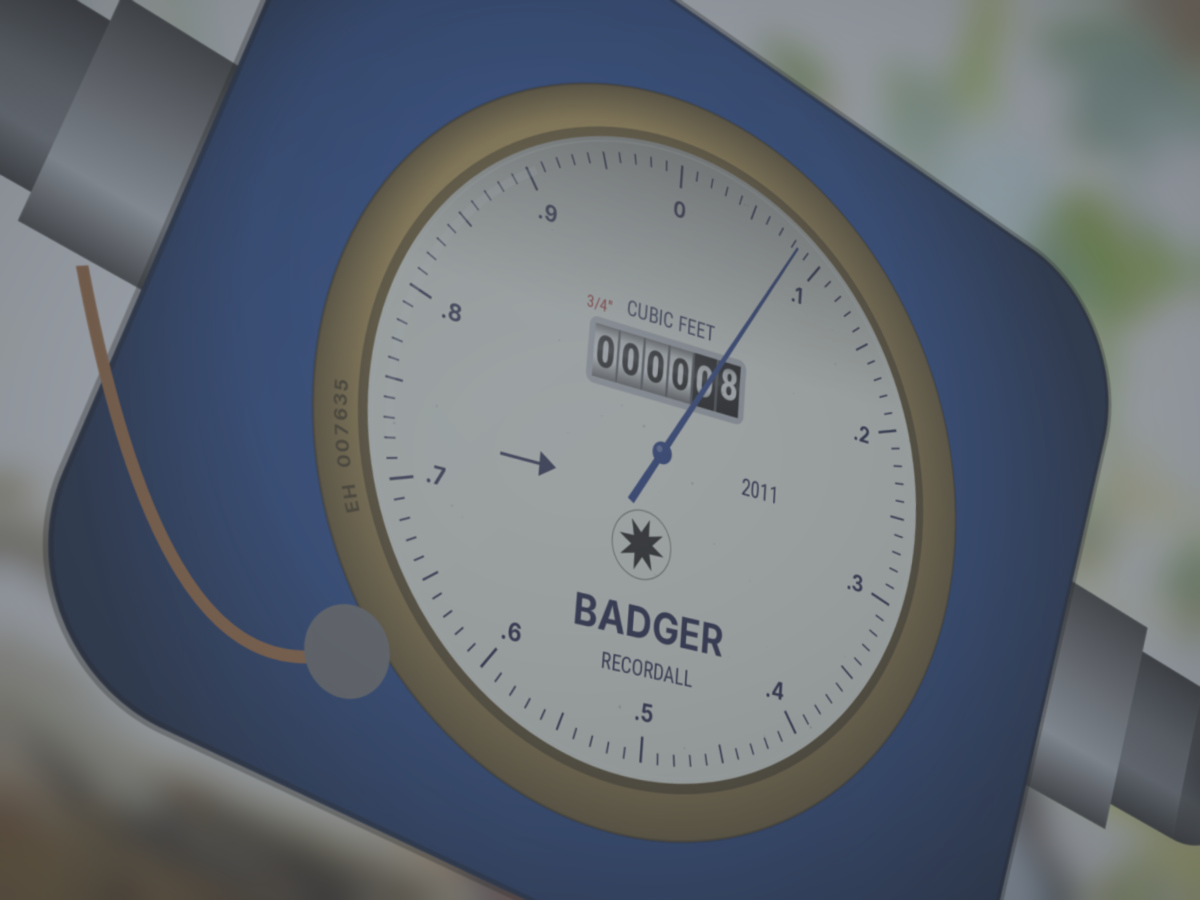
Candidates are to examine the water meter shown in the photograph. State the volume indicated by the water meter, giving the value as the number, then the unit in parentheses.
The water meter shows 8.08 (ft³)
